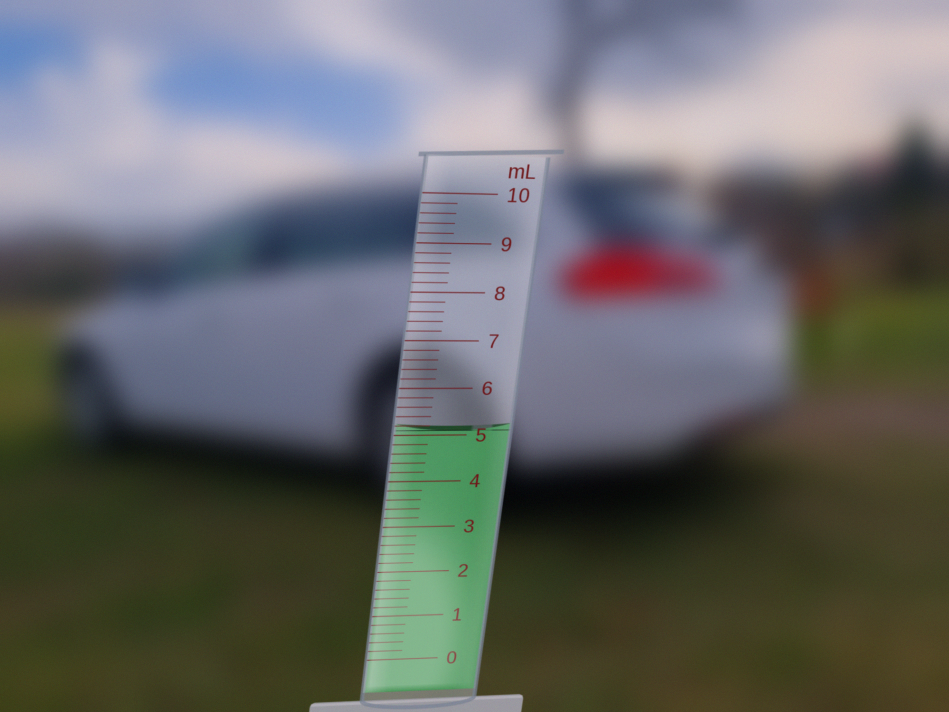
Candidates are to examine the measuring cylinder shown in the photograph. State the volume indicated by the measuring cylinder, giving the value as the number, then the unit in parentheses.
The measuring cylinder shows 5.1 (mL)
